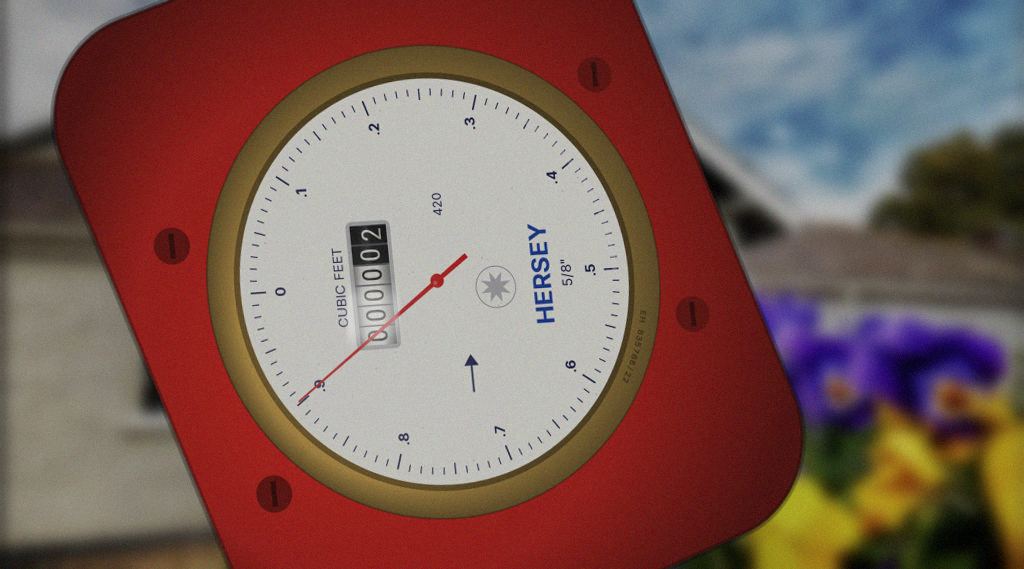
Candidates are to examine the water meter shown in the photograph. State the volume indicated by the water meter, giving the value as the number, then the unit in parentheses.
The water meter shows 1.90 (ft³)
